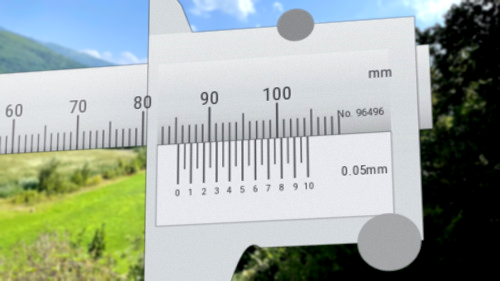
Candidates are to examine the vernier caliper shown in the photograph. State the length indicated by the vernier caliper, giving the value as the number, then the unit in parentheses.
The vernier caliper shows 85.4 (mm)
